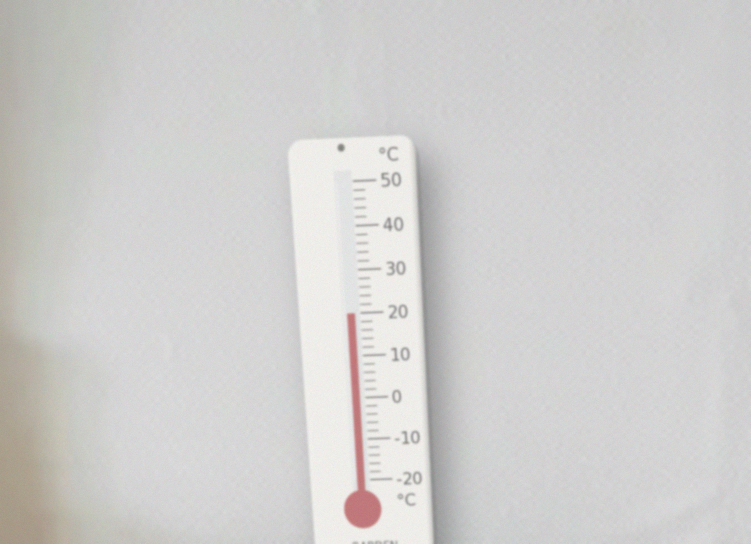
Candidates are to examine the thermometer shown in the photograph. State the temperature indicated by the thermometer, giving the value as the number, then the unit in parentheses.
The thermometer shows 20 (°C)
